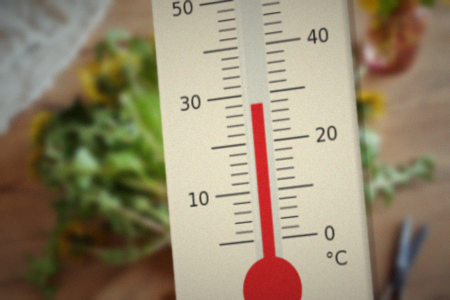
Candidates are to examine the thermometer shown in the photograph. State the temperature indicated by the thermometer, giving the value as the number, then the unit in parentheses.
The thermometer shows 28 (°C)
